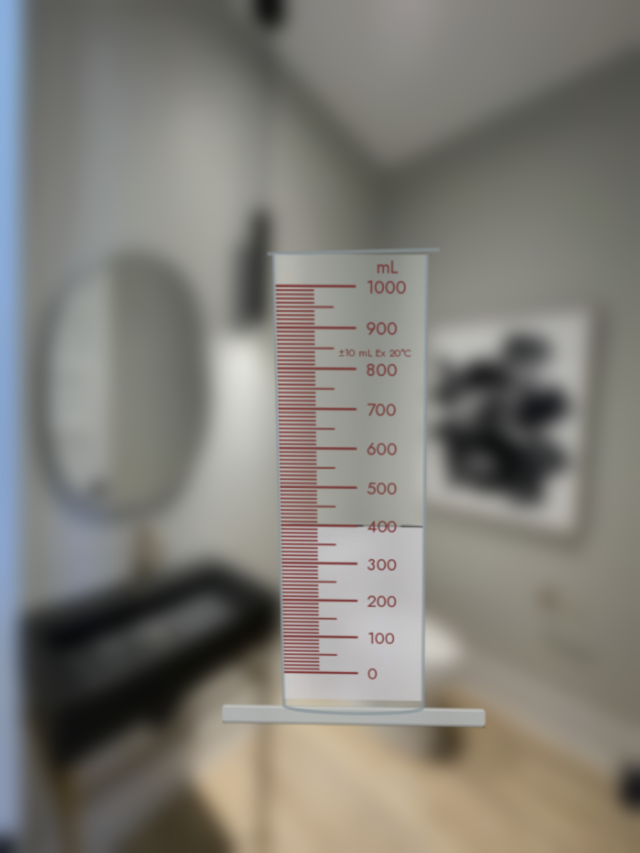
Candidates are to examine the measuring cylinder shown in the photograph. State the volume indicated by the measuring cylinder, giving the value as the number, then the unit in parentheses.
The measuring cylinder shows 400 (mL)
